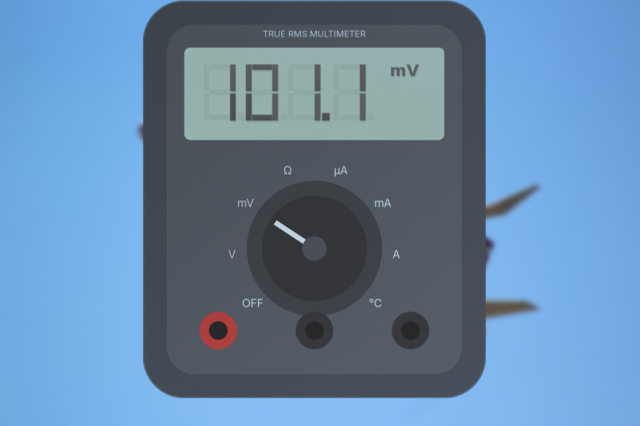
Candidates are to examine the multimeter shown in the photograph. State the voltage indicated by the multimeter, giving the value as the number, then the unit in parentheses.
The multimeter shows 101.1 (mV)
